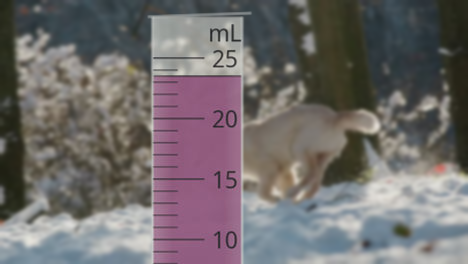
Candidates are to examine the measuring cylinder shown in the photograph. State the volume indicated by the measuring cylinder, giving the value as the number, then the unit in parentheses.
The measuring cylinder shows 23.5 (mL)
